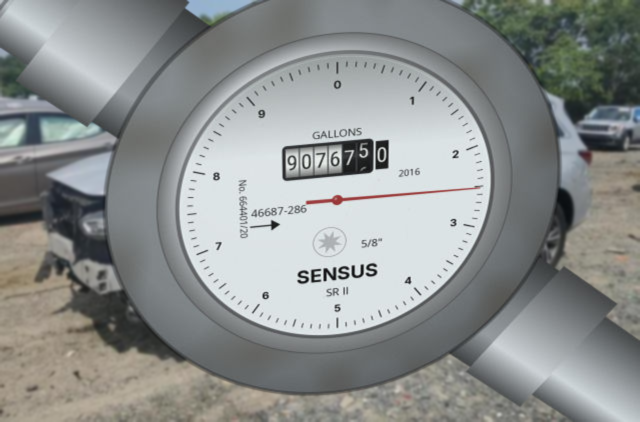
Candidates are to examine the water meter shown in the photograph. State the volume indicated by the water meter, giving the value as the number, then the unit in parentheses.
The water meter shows 9076752.5 (gal)
